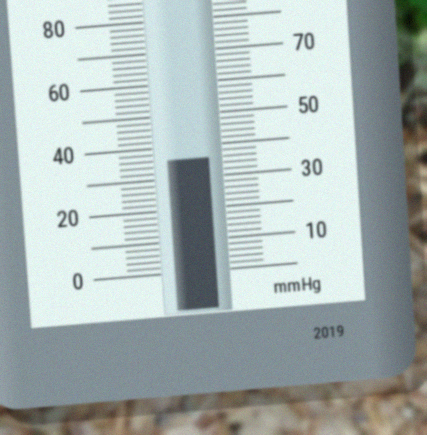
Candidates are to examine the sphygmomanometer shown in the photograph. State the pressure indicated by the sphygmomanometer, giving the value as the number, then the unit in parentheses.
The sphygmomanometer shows 36 (mmHg)
